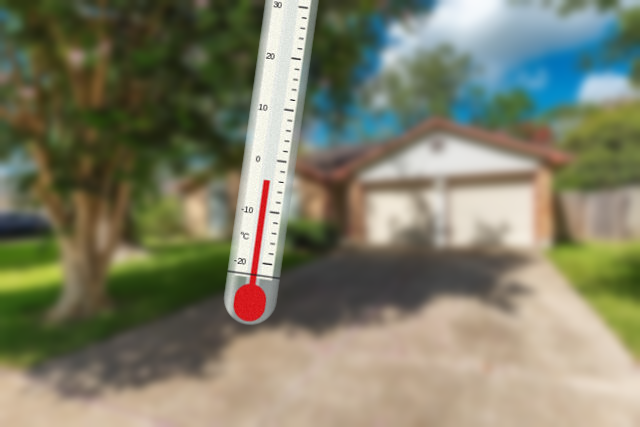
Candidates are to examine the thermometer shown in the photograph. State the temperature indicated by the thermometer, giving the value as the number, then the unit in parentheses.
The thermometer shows -4 (°C)
